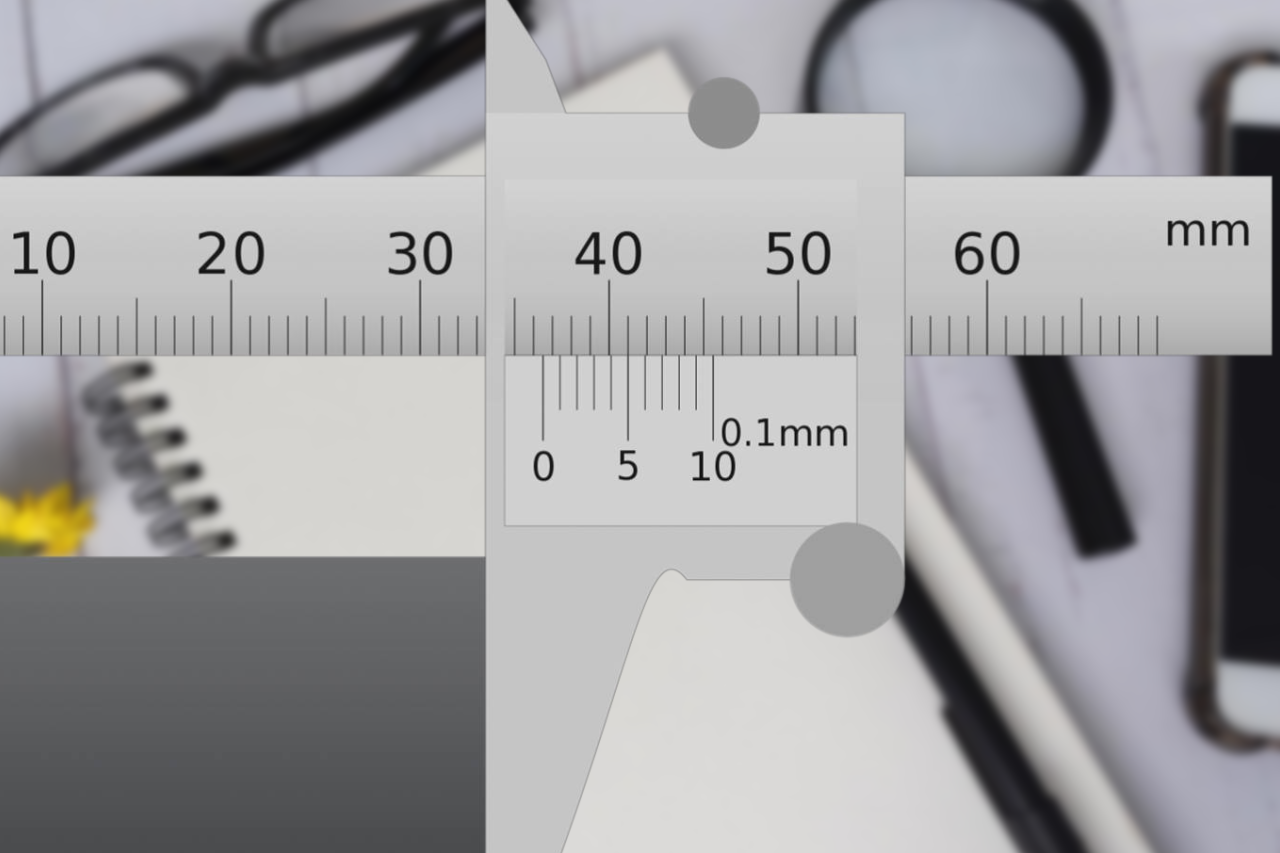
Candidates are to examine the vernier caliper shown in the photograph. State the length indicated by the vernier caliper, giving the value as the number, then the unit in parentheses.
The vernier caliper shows 36.5 (mm)
